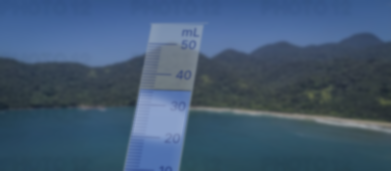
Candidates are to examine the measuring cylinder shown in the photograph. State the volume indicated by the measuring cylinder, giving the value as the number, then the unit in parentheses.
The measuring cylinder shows 35 (mL)
